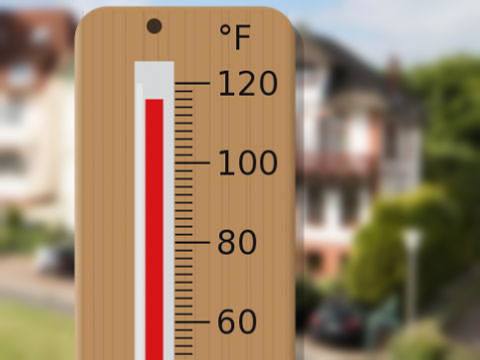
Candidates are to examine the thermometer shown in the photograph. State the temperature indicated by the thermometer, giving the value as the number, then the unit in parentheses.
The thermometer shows 116 (°F)
